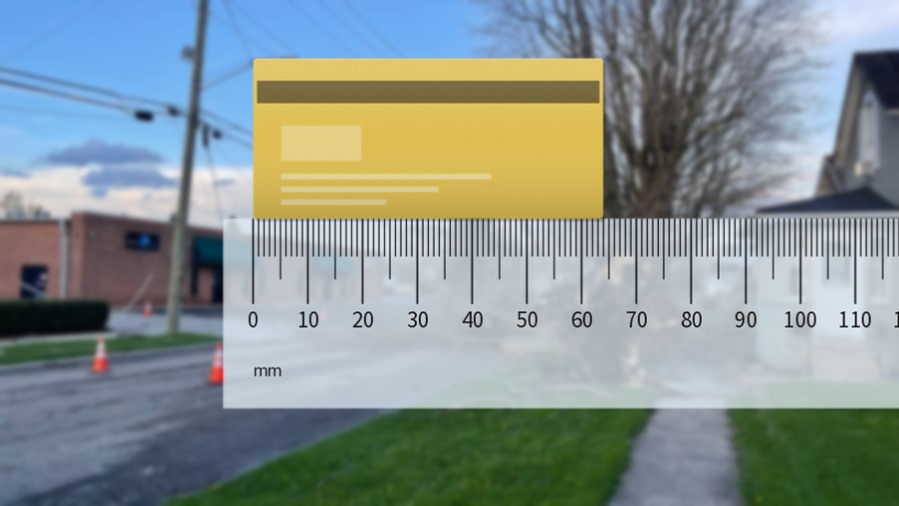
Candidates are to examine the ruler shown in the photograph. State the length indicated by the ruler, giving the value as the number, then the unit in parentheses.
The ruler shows 64 (mm)
